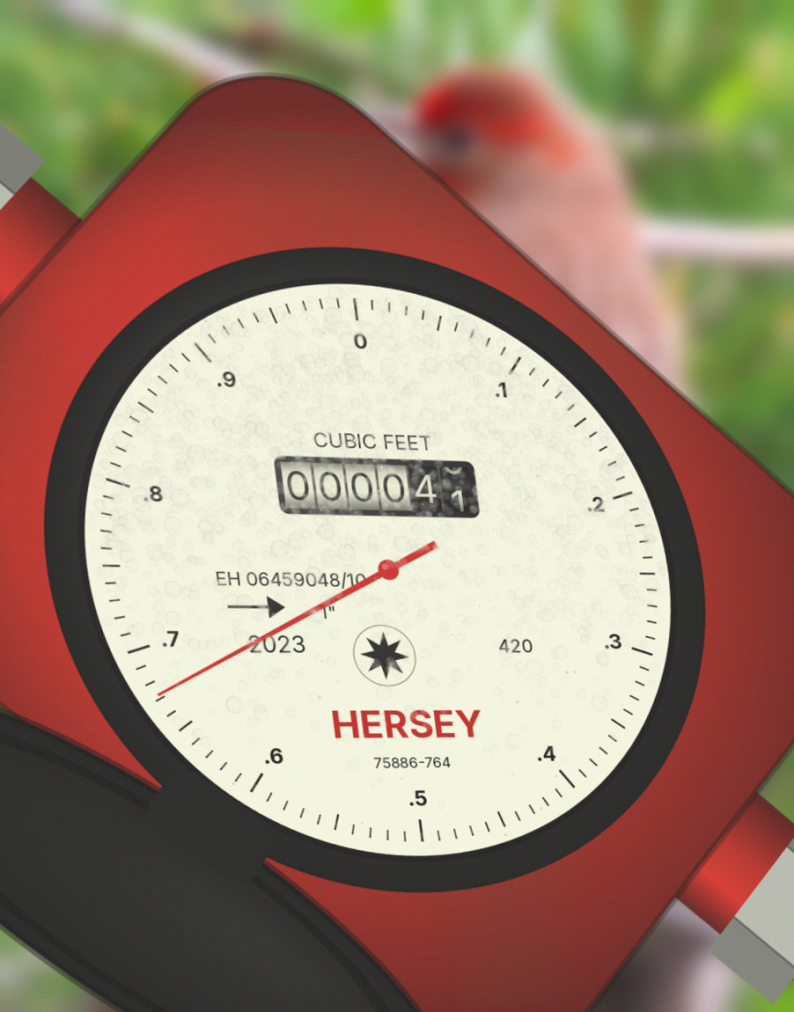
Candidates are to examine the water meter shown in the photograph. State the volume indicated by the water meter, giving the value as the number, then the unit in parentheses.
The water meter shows 40.67 (ft³)
